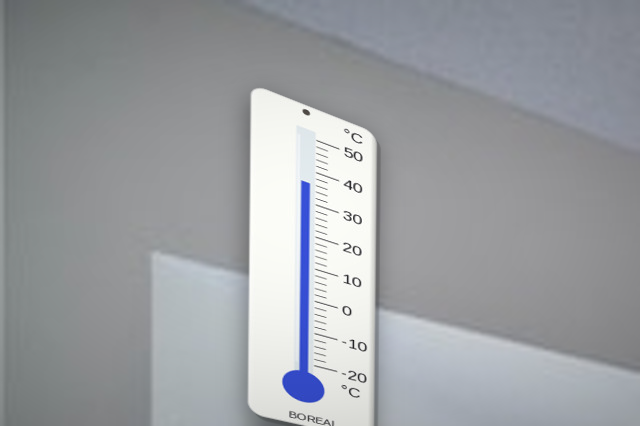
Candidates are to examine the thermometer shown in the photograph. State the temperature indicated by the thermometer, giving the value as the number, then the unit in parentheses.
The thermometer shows 36 (°C)
